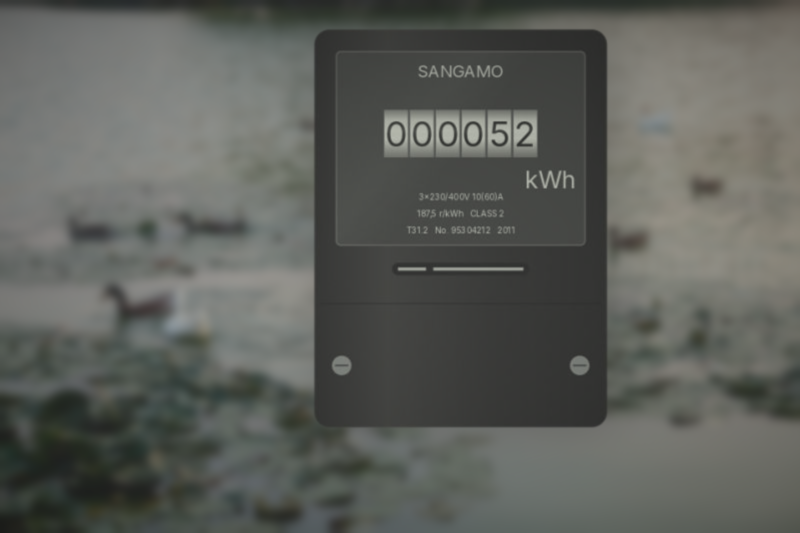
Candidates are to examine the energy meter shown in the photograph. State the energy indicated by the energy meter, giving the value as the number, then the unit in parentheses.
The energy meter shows 52 (kWh)
